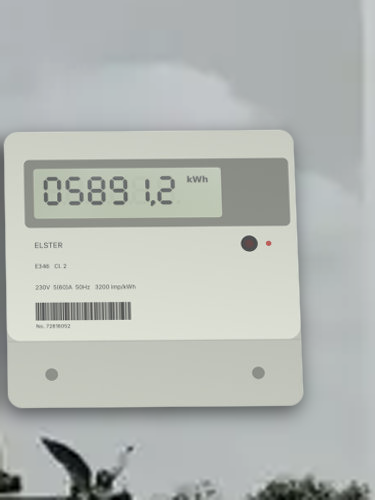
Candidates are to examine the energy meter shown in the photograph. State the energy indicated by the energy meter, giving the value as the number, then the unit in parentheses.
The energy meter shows 5891.2 (kWh)
